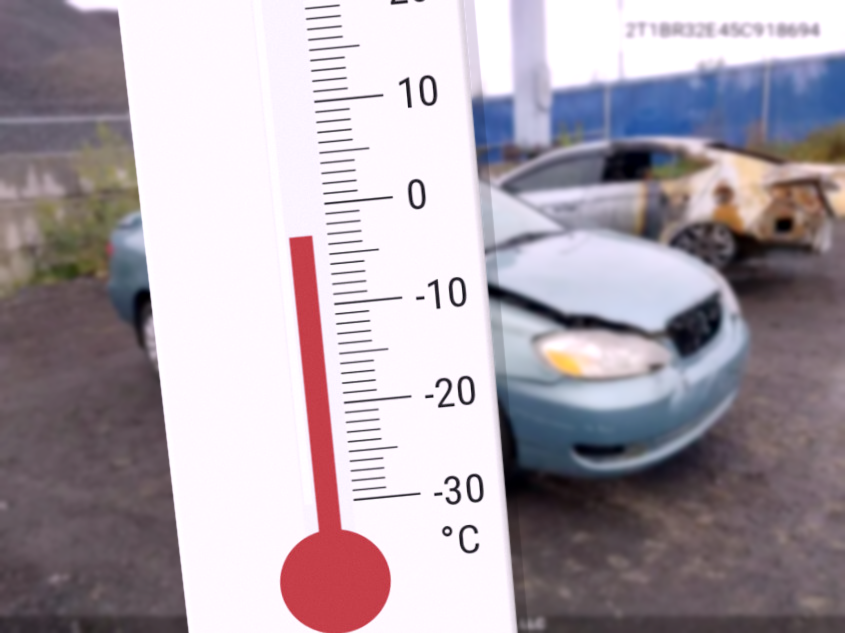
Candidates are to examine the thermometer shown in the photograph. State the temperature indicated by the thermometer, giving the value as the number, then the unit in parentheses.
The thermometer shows -3 (°C)
